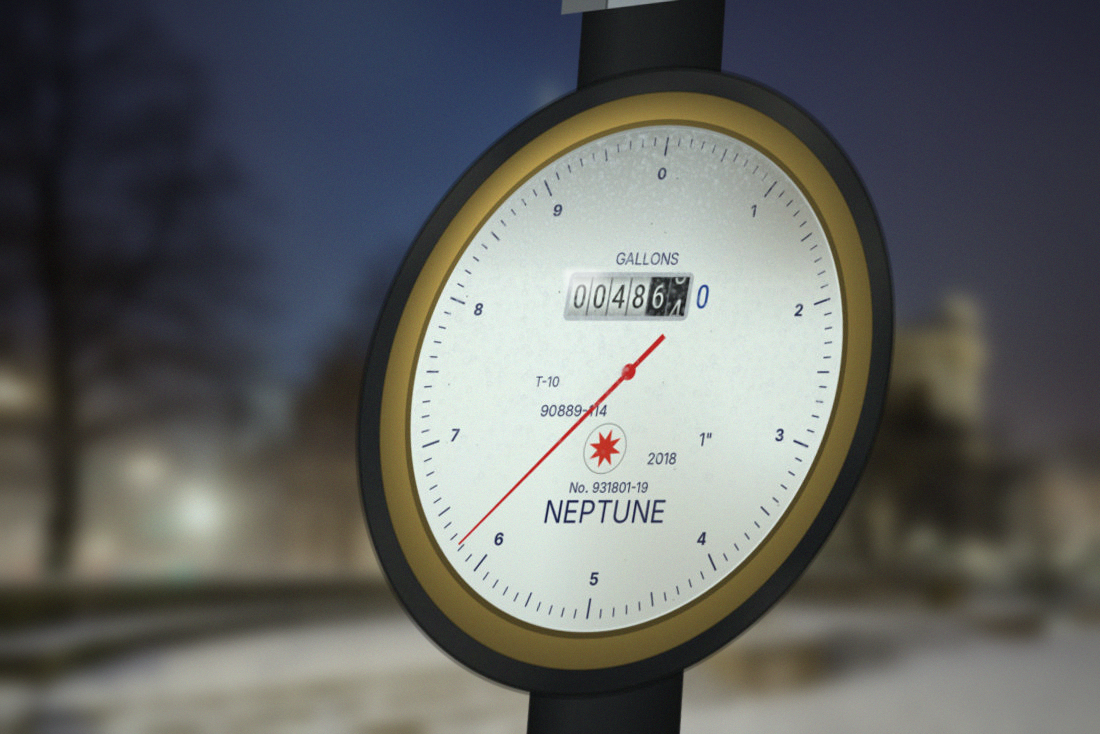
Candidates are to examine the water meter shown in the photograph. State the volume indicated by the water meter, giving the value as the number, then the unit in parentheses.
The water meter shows 48636.2 (gal)
